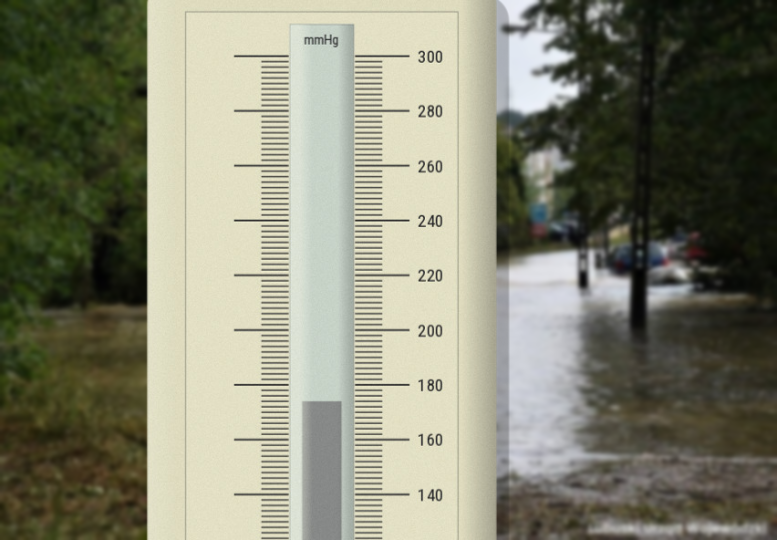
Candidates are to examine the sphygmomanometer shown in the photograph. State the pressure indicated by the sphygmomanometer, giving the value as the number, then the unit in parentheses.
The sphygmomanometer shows 174 (mmHg)
